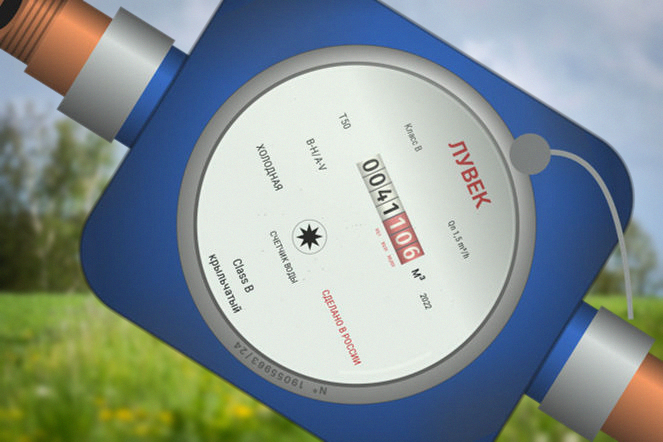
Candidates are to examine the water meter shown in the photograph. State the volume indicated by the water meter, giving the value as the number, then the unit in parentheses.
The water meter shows 41.106 (m³)
